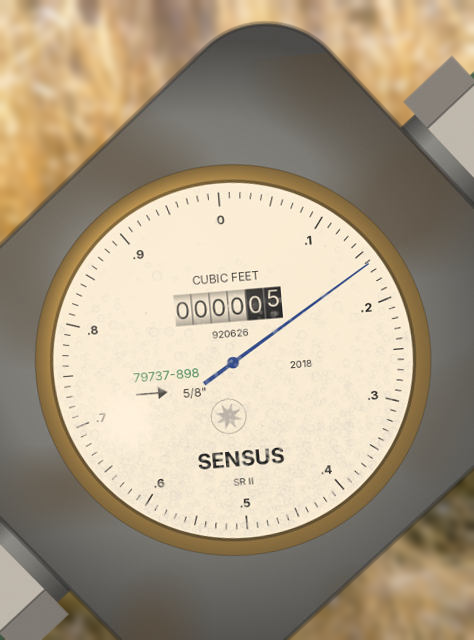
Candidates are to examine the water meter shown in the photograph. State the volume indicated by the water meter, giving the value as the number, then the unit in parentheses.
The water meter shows 5.16 (ft³)
